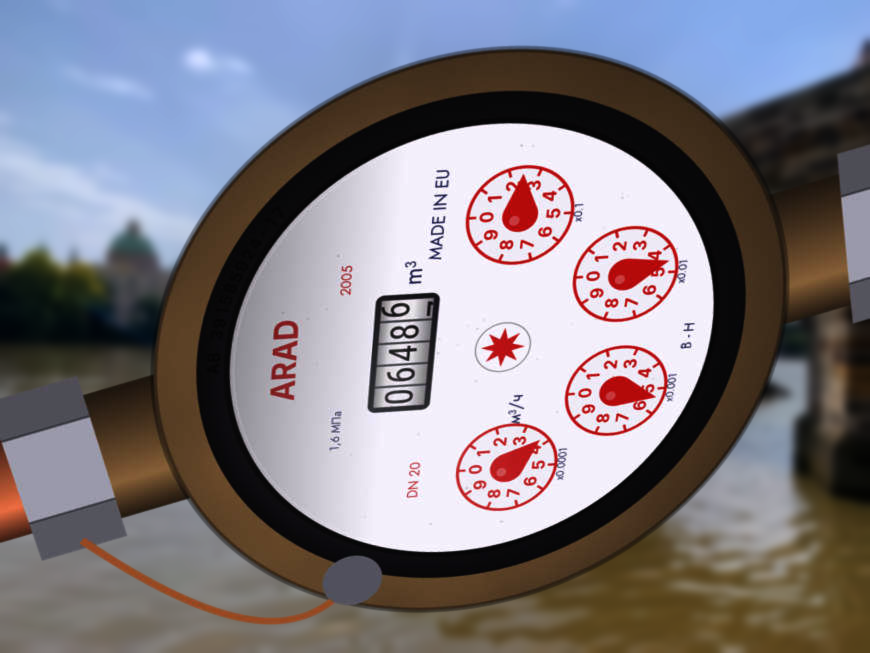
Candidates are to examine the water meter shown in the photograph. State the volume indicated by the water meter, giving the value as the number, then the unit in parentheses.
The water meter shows 6486.2453 (m³)
